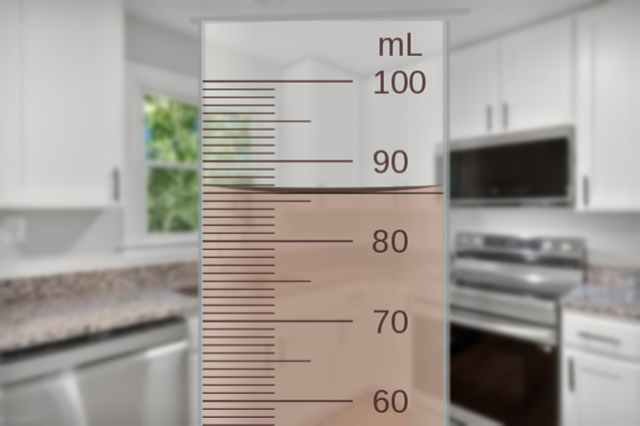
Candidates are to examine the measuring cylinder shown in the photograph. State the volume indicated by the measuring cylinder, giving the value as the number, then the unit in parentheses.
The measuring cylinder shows 86 (mL)
